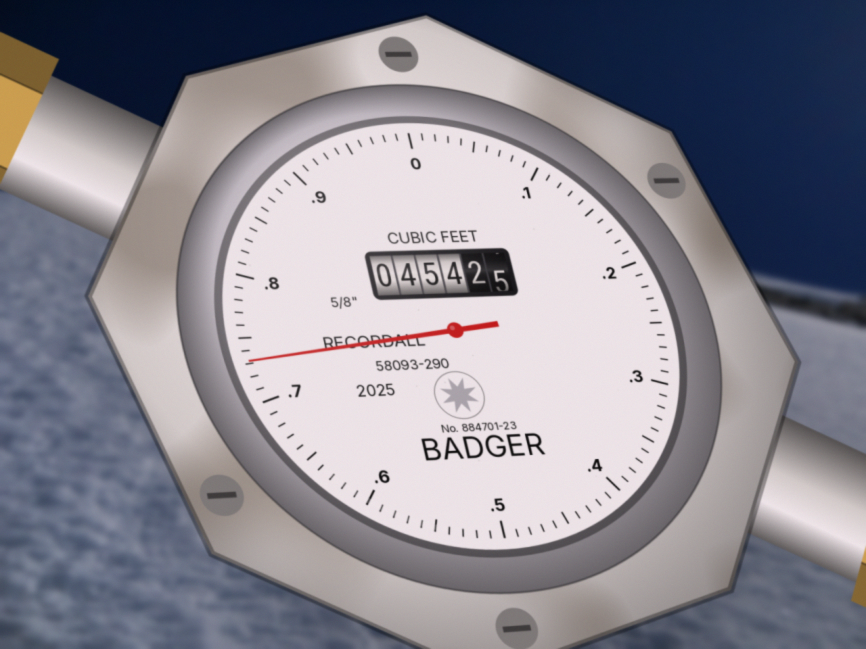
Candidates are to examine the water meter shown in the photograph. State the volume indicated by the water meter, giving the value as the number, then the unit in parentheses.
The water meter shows 45424.73 (ft³)
